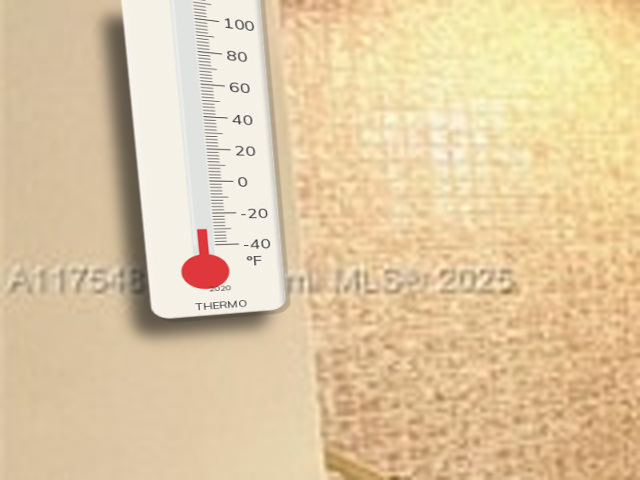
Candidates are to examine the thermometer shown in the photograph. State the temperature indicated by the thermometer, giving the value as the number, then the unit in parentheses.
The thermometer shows -30 (°F)
